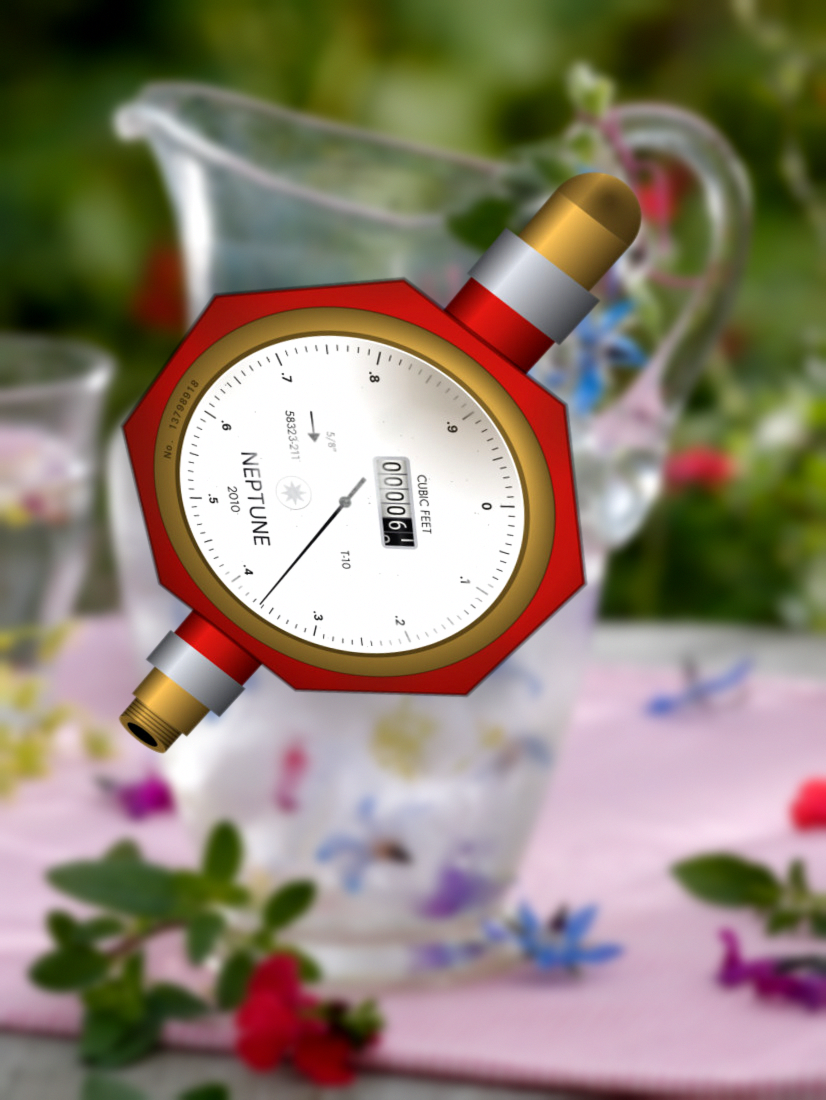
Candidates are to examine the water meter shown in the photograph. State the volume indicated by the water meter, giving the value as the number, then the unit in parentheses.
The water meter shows 61.36 (ft³)
